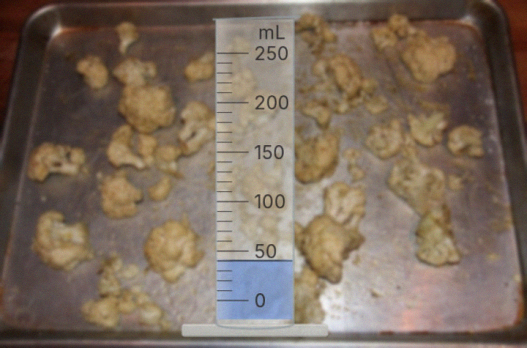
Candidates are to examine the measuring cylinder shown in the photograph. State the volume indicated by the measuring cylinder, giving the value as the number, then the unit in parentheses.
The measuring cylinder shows 40 (mL)
